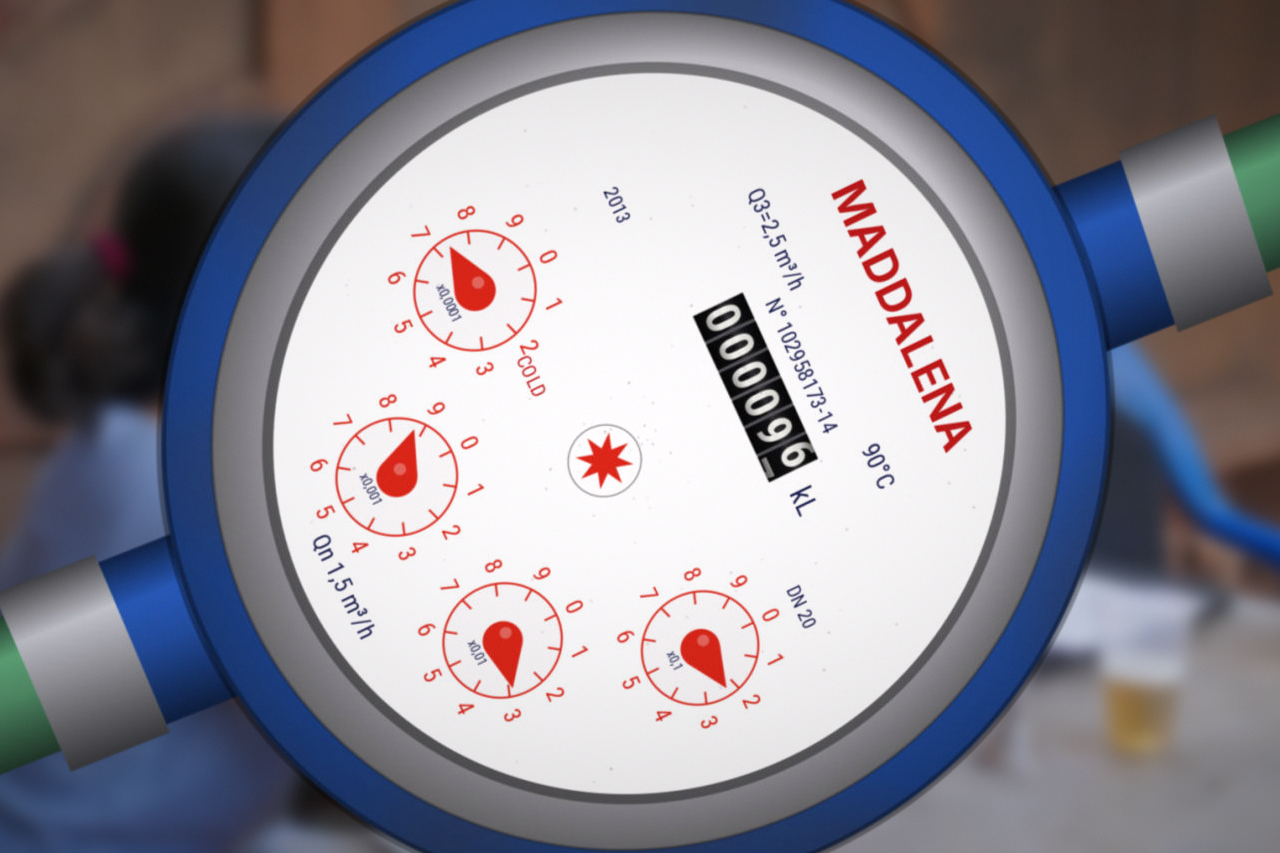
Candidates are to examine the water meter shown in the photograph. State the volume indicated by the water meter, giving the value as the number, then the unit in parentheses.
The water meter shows 96.2287 (kL)
